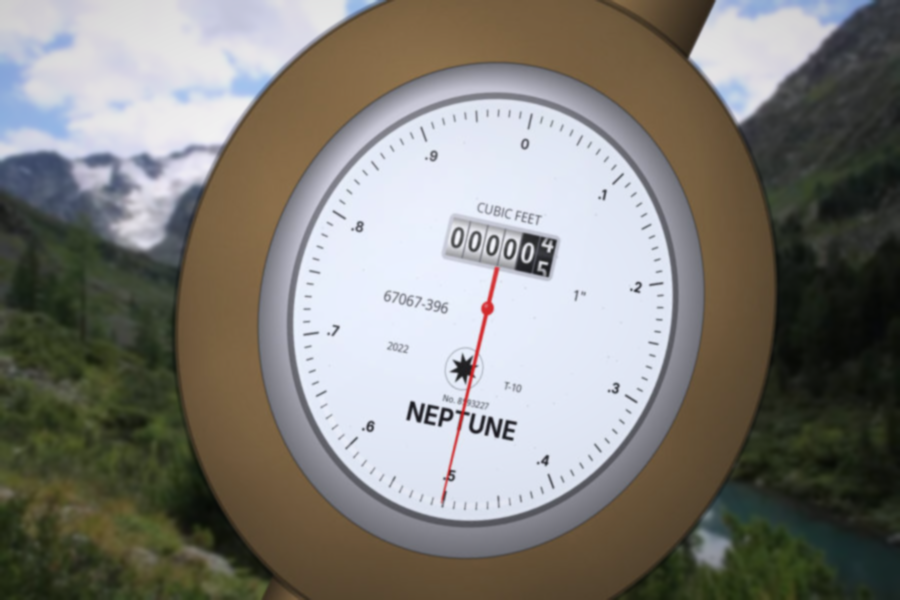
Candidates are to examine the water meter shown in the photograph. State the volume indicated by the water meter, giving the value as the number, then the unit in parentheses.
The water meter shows 4.50 (ft³)
